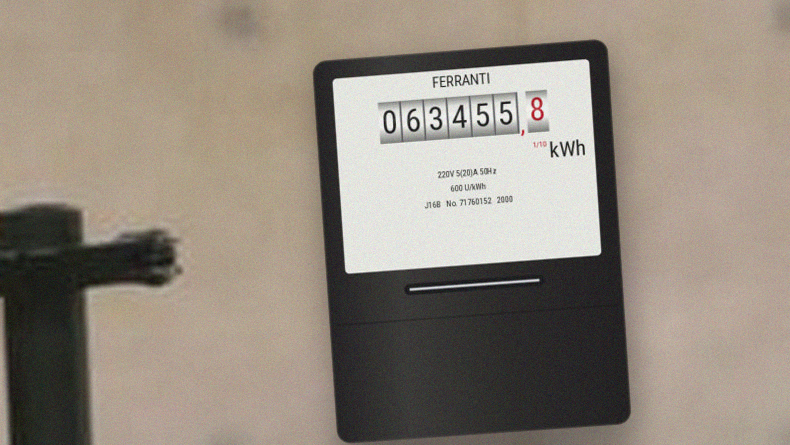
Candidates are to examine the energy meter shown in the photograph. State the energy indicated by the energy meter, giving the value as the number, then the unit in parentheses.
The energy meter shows 63455.8 (kWh)
